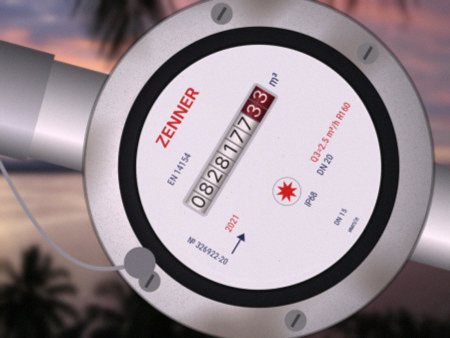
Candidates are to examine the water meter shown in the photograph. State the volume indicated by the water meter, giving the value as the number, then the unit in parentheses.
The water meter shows 828177.33 (m³)
